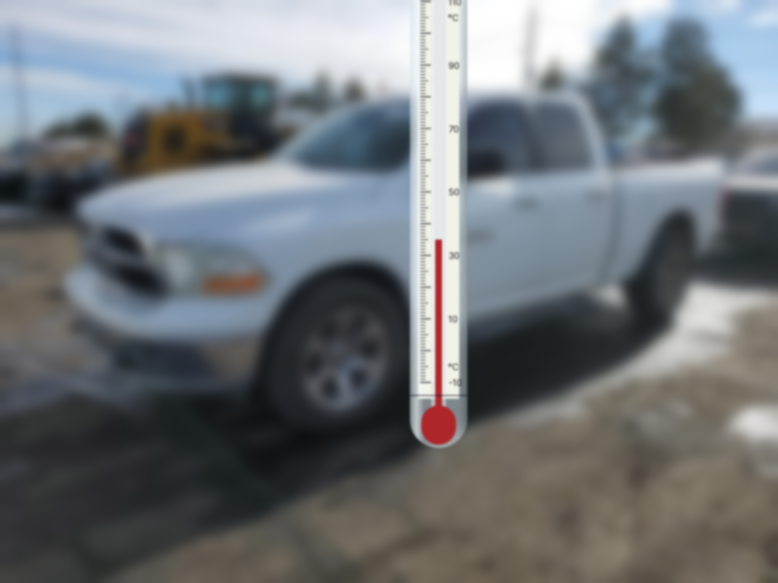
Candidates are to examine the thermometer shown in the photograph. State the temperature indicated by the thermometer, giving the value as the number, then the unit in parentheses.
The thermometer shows 35 (°C)
